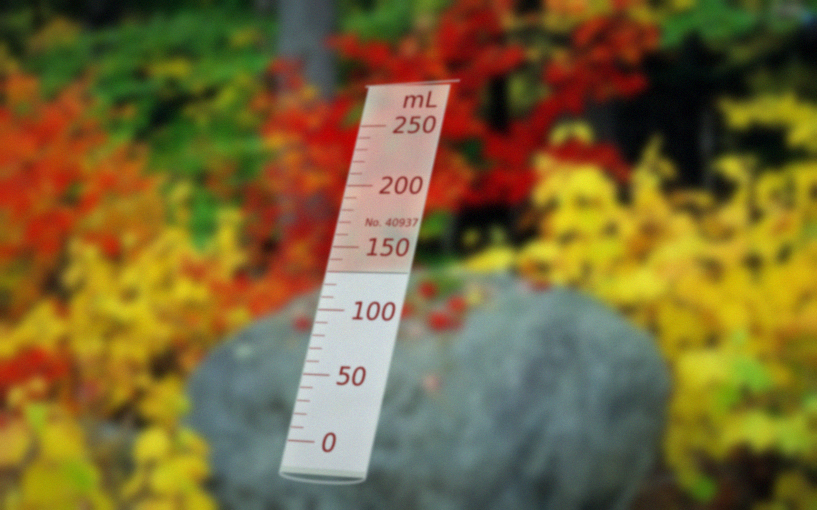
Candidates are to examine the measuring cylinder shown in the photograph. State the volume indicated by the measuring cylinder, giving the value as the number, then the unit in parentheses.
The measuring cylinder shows 130 (mL)
